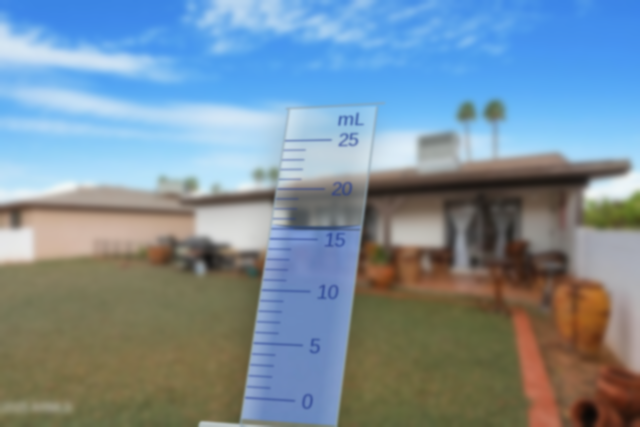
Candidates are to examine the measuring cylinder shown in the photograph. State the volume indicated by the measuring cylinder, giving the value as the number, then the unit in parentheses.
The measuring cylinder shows 16 (mL)
